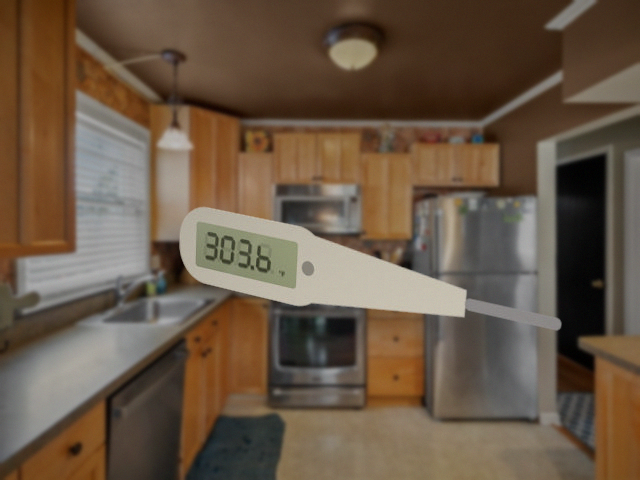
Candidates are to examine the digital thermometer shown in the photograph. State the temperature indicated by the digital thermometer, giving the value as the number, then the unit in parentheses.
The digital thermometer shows 303.6 (°F)
